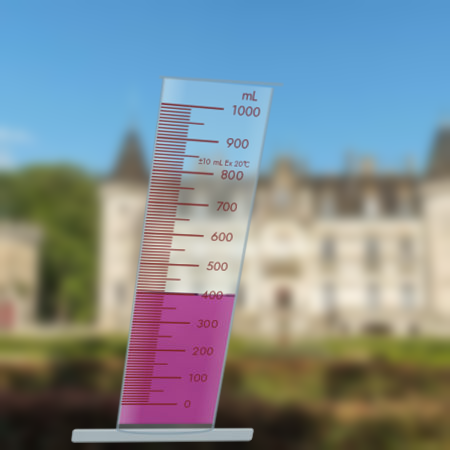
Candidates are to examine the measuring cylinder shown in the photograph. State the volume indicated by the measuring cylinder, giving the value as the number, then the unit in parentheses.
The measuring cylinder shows 400 (mL)
